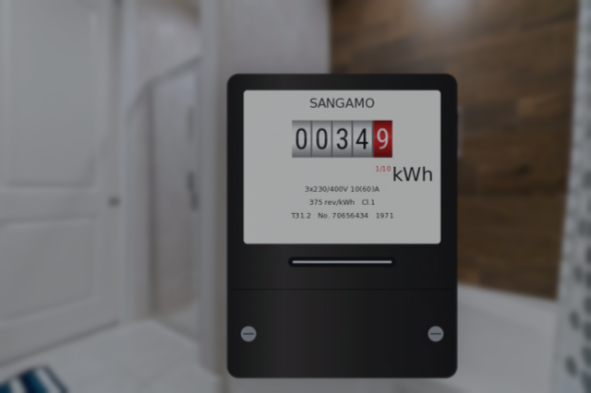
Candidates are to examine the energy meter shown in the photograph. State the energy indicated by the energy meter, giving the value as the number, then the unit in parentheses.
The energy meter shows 34.9 (kWh)
